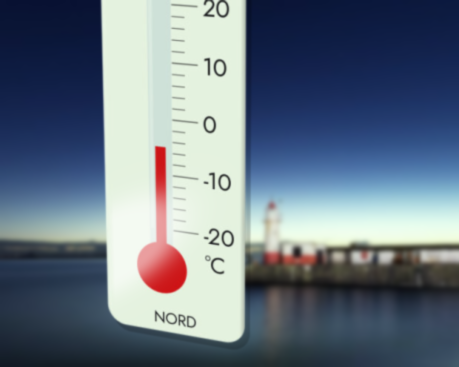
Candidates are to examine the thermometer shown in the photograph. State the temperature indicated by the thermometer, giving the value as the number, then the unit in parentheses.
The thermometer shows -5 (°C)
